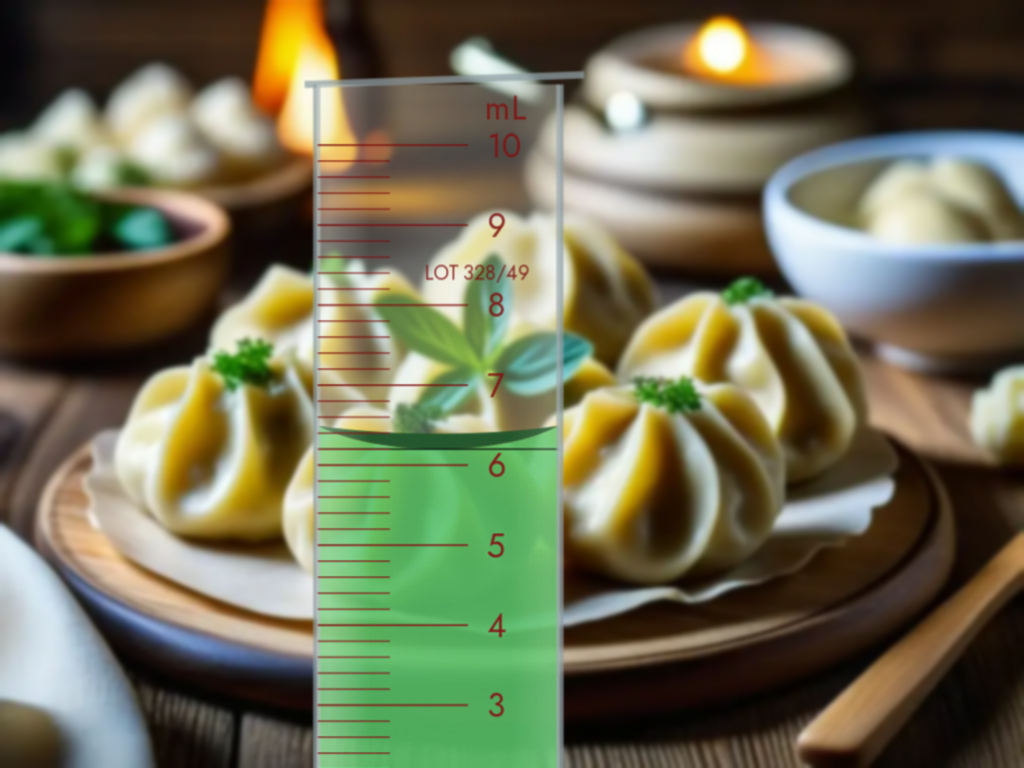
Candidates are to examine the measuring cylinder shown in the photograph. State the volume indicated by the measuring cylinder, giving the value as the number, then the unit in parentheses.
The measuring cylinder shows 6.2 (mL)
